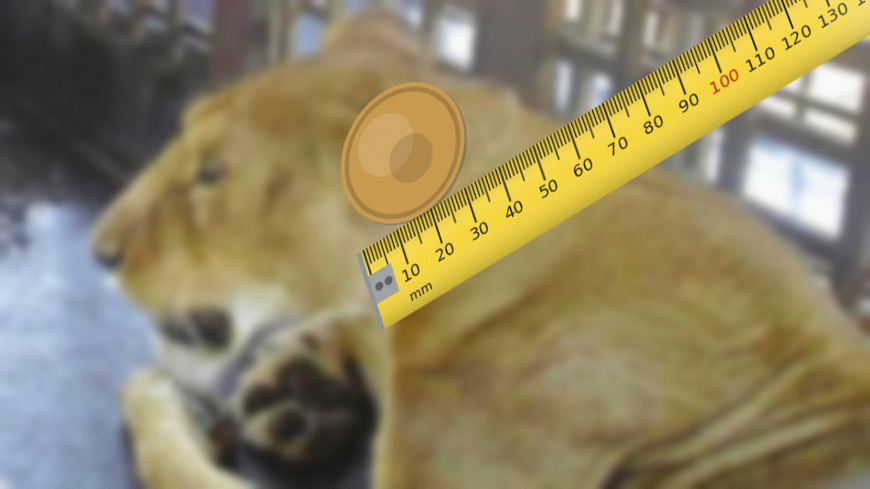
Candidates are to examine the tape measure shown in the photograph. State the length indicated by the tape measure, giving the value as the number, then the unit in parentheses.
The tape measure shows 35 (mm)
